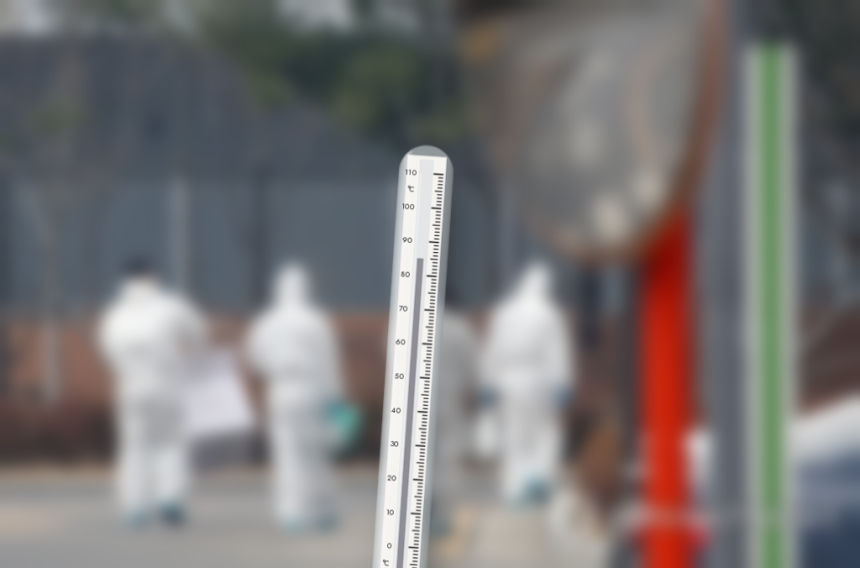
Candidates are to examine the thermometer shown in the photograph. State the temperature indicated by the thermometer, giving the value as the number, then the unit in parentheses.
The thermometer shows 85 (°C)
